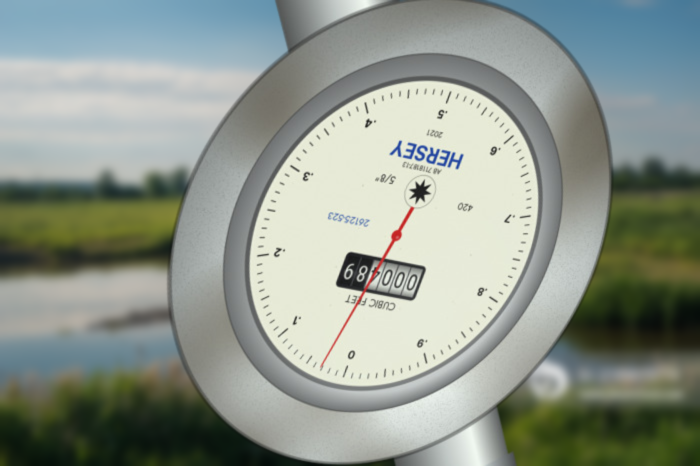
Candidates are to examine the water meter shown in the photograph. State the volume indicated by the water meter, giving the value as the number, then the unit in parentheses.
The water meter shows 489.03 (ft³)
